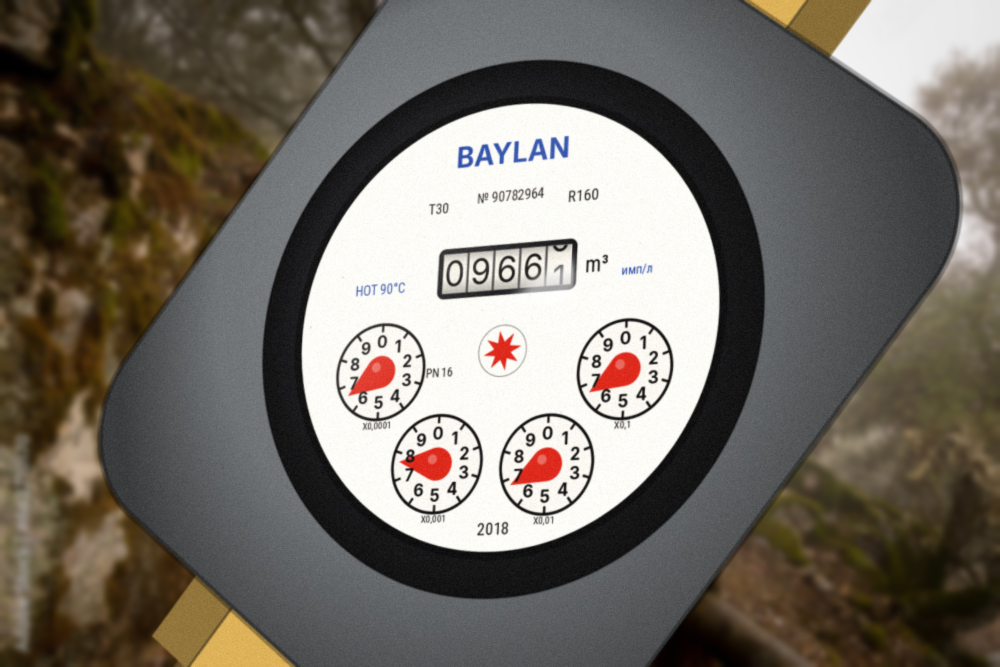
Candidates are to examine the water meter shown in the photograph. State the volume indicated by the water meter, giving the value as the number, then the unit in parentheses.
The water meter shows 9660.6676 (m³)
